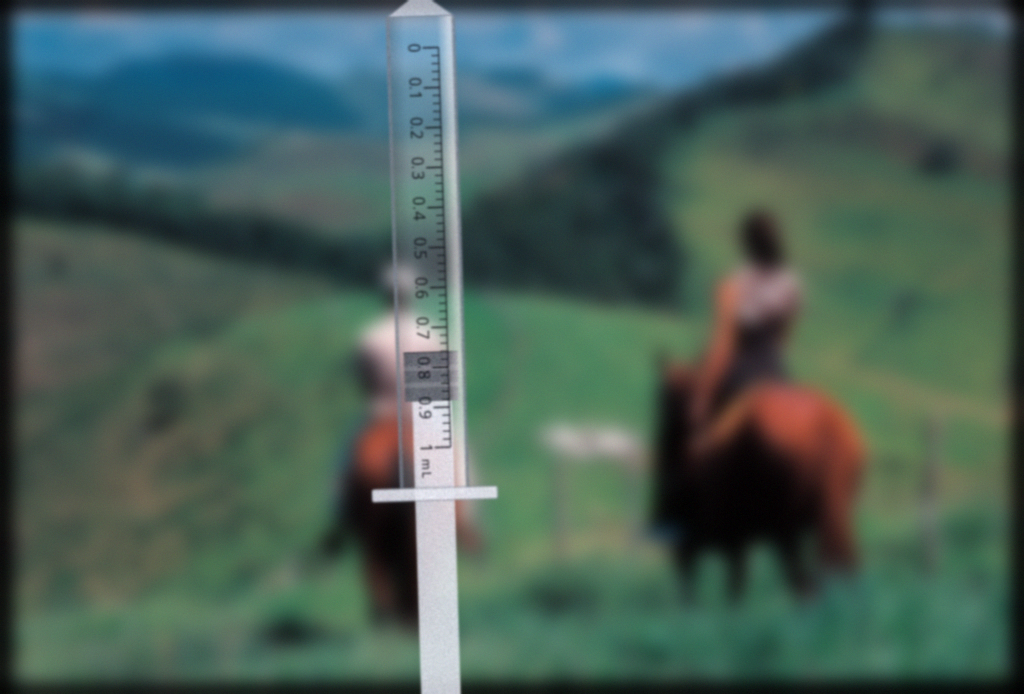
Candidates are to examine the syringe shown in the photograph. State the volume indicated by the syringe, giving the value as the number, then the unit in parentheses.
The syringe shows 0.76 (mL)
